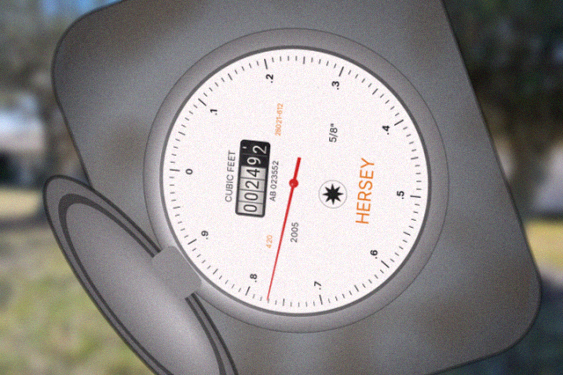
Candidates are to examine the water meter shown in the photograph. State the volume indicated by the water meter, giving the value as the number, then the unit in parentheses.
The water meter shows 2491.77 (ft³)
